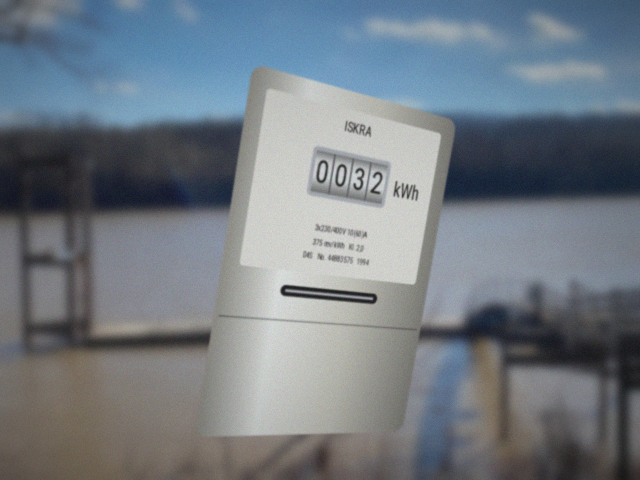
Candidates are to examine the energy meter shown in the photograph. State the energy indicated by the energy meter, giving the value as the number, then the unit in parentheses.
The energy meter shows 32 (kWh)
